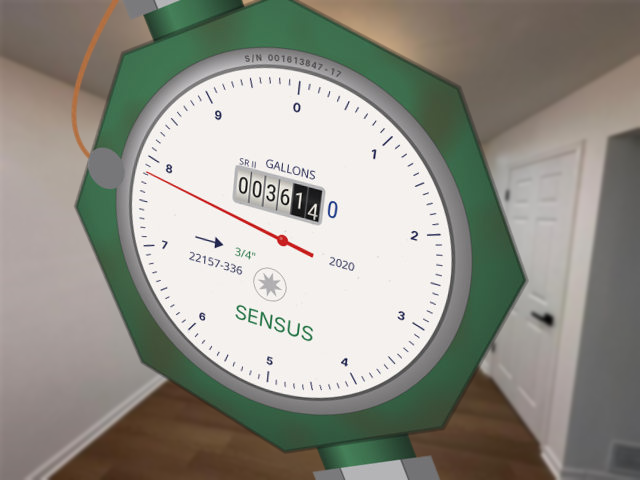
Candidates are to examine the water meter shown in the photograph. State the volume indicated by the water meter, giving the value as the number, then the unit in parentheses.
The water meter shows 36137.8 (gal)
